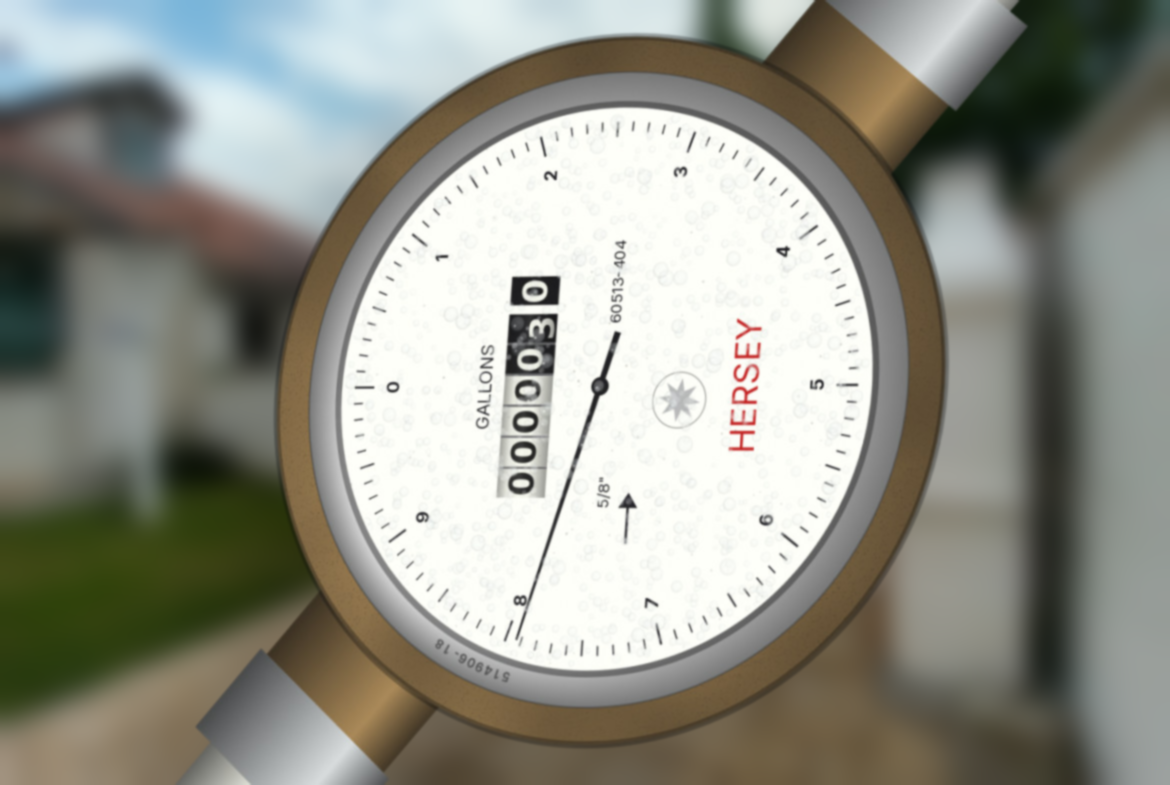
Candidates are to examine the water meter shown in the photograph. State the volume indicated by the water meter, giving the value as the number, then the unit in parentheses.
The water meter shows 27.9 (gal)
